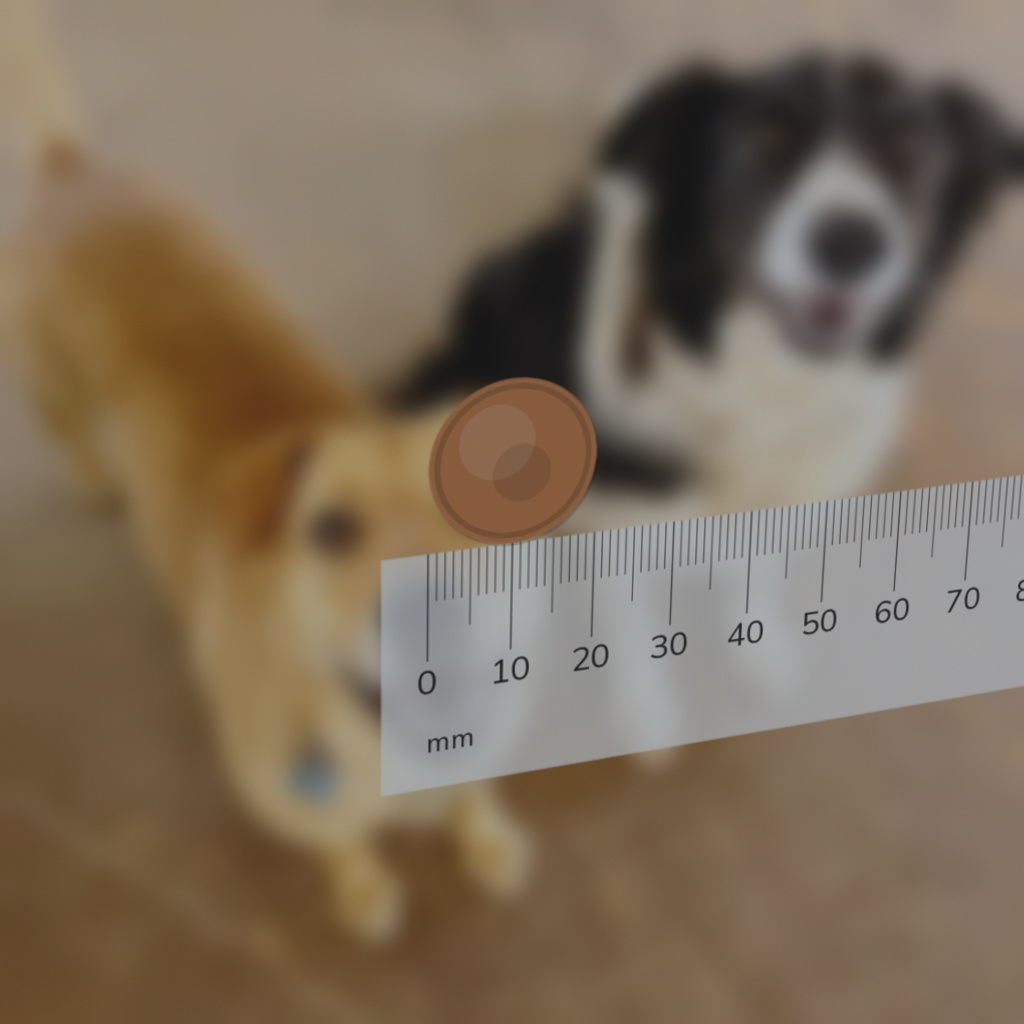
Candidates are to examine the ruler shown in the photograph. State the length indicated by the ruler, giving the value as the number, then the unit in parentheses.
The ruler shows 20 (mm)
